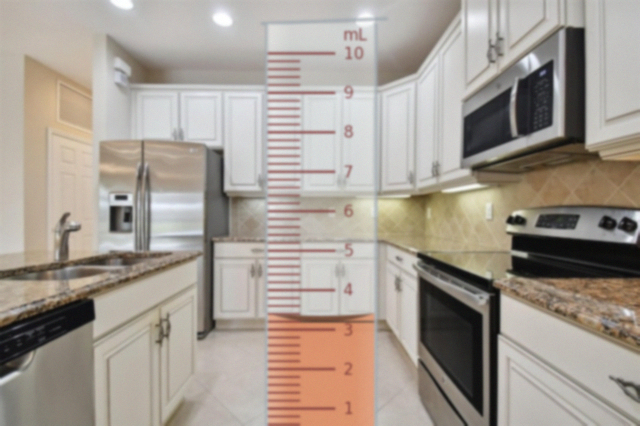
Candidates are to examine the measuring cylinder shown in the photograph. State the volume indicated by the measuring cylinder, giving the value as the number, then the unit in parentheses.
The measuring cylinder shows 3.2 (mL)
